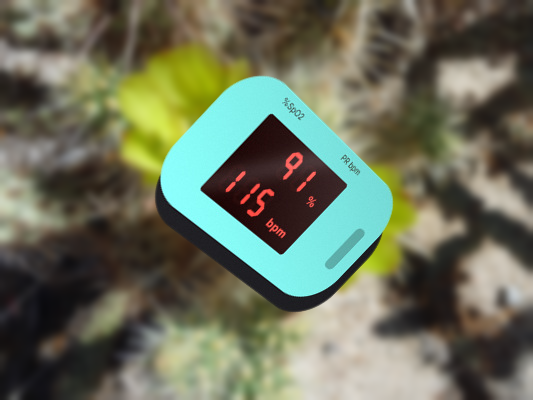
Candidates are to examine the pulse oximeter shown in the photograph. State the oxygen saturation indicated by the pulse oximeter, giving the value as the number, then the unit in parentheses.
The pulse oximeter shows 91 (%)
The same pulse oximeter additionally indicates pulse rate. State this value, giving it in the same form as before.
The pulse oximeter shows 115 (bpm)
